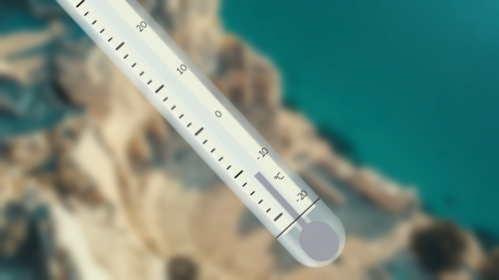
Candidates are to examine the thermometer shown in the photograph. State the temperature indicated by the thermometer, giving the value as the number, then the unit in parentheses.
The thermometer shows -12 (°C)
